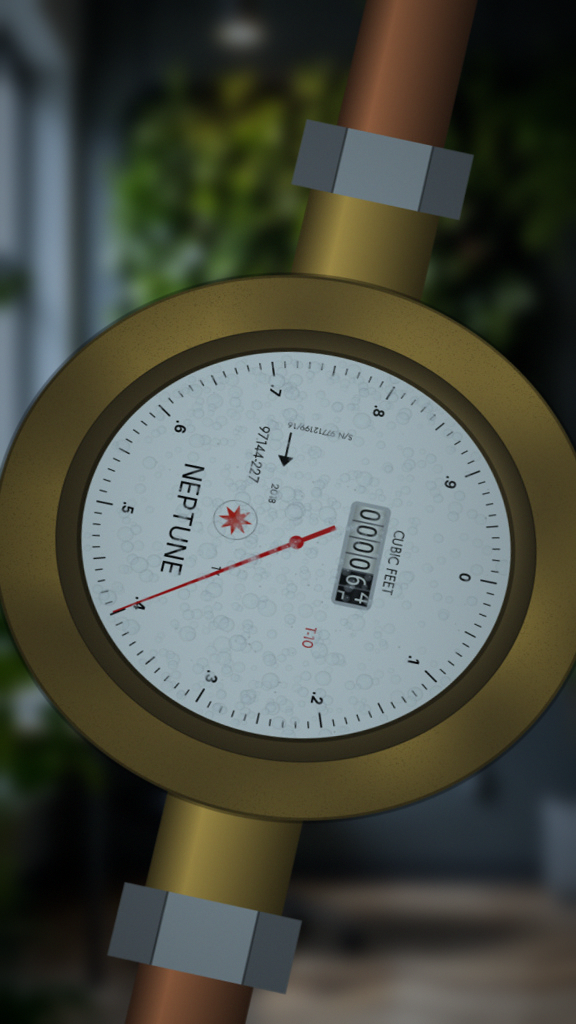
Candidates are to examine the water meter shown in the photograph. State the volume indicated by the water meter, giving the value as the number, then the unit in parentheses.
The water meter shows 64.40 (ft³)
